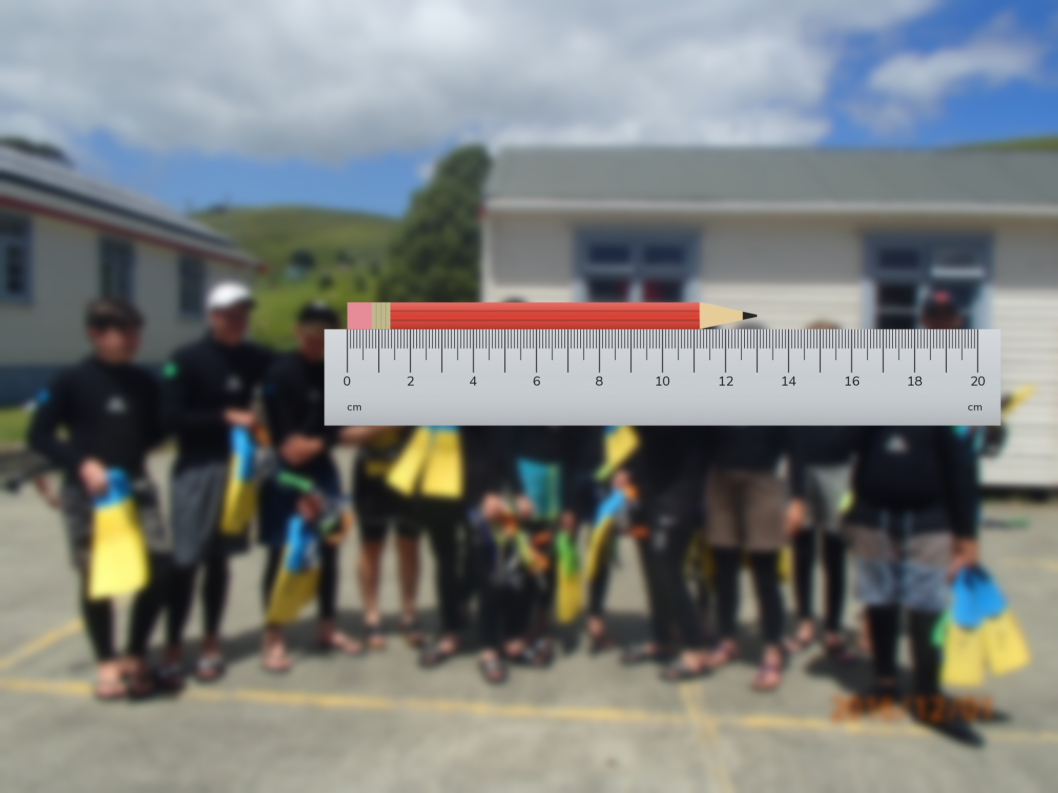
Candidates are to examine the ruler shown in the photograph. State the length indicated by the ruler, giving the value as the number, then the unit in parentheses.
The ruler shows 13 (cm)
